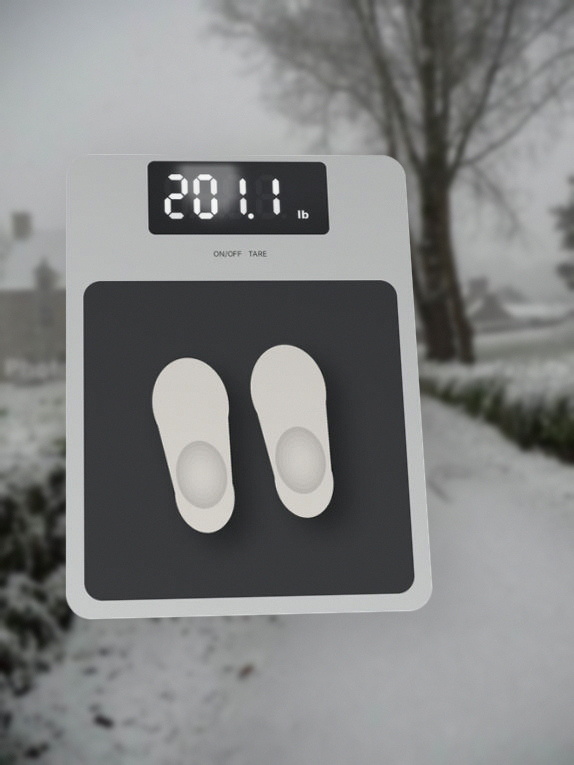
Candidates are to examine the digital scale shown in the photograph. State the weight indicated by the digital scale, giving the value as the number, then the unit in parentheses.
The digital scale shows 201.1 (lb)
